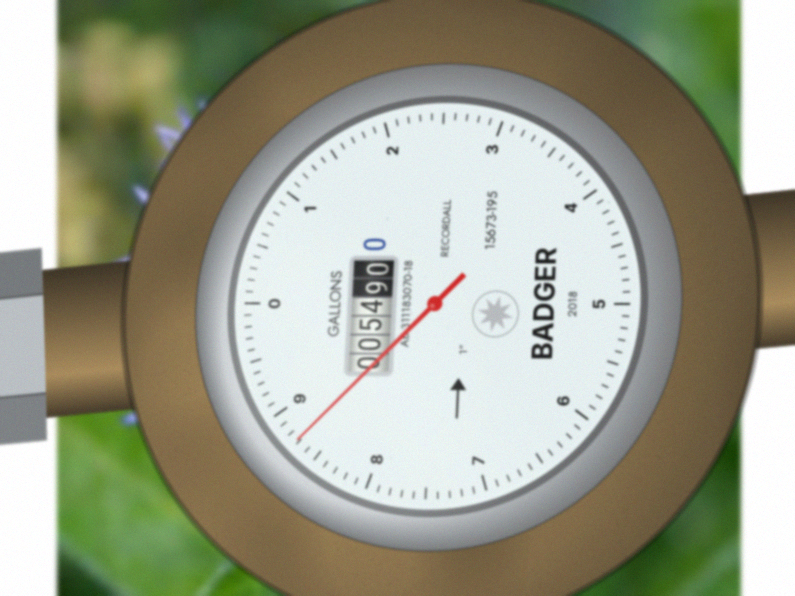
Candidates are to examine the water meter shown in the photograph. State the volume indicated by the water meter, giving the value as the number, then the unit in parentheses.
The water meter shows 54898.7 (gal)
